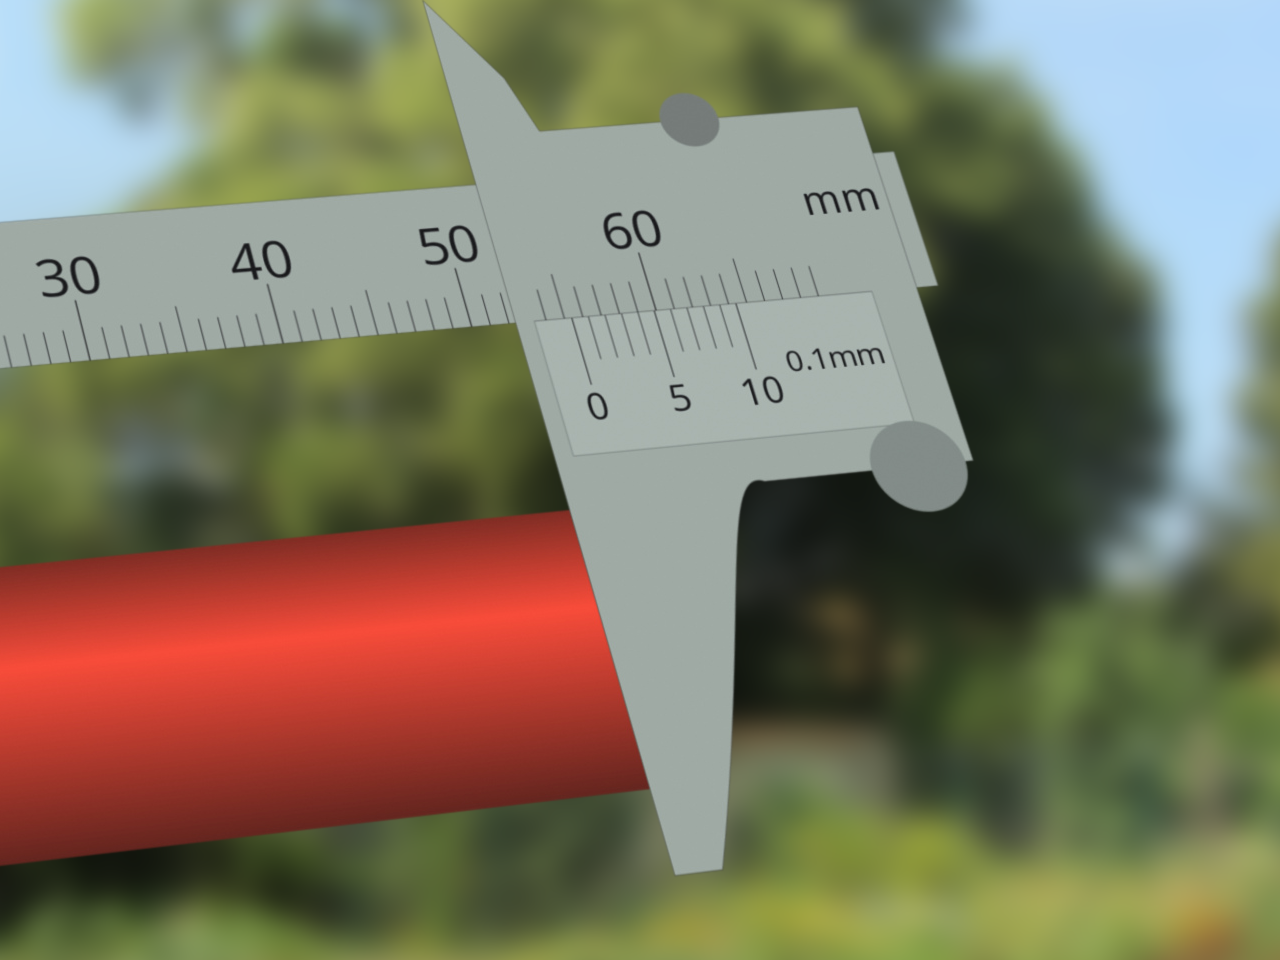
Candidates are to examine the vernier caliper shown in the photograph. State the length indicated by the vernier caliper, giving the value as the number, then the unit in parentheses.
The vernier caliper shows 55.4 (mm)
